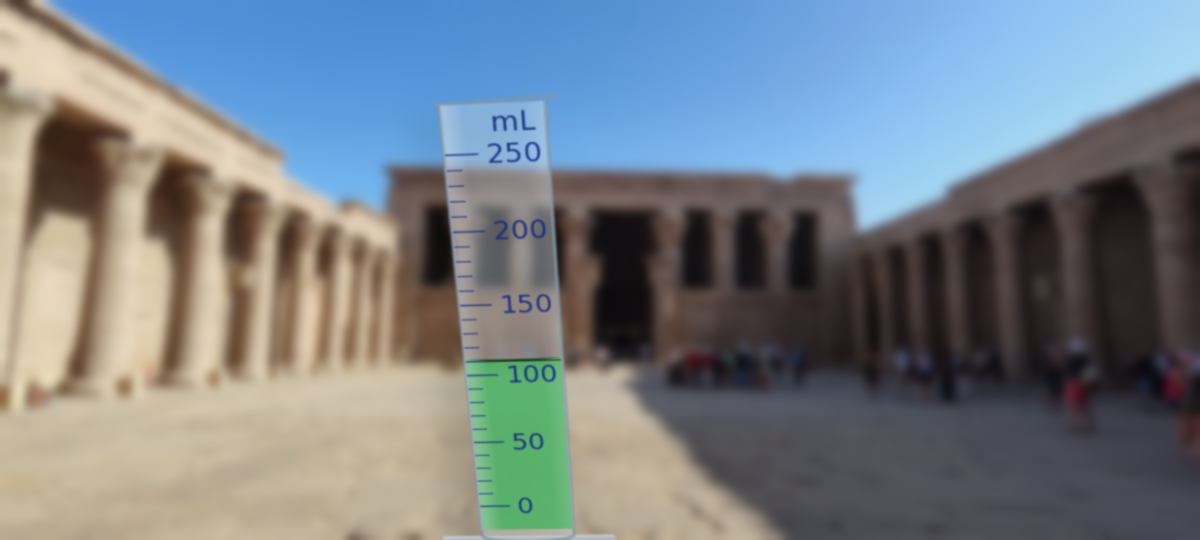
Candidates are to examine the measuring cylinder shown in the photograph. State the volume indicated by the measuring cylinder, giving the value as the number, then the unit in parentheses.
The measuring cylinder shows 110 (mL)
